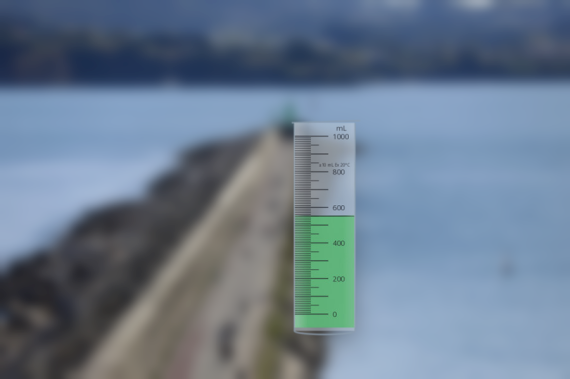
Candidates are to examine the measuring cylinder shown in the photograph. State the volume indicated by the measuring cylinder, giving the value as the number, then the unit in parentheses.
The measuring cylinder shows 550 (mL)
